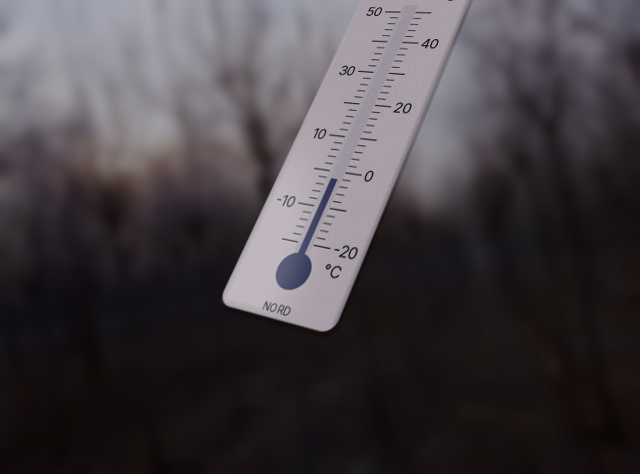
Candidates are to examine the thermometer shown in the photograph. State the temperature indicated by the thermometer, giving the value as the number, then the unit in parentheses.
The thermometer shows -2 (°C)
